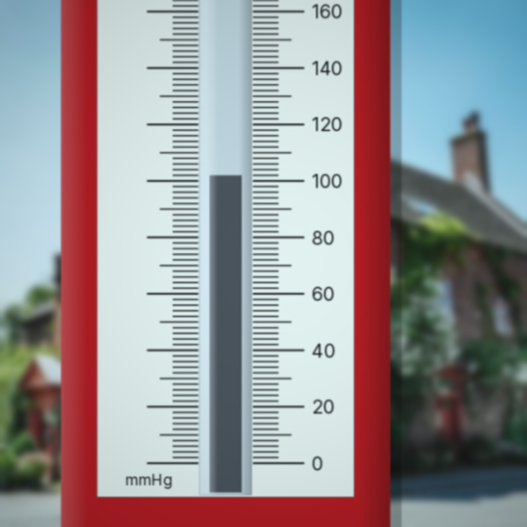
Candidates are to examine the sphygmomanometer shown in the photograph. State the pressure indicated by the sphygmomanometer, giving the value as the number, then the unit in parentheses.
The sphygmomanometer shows 102 (mmHg)
